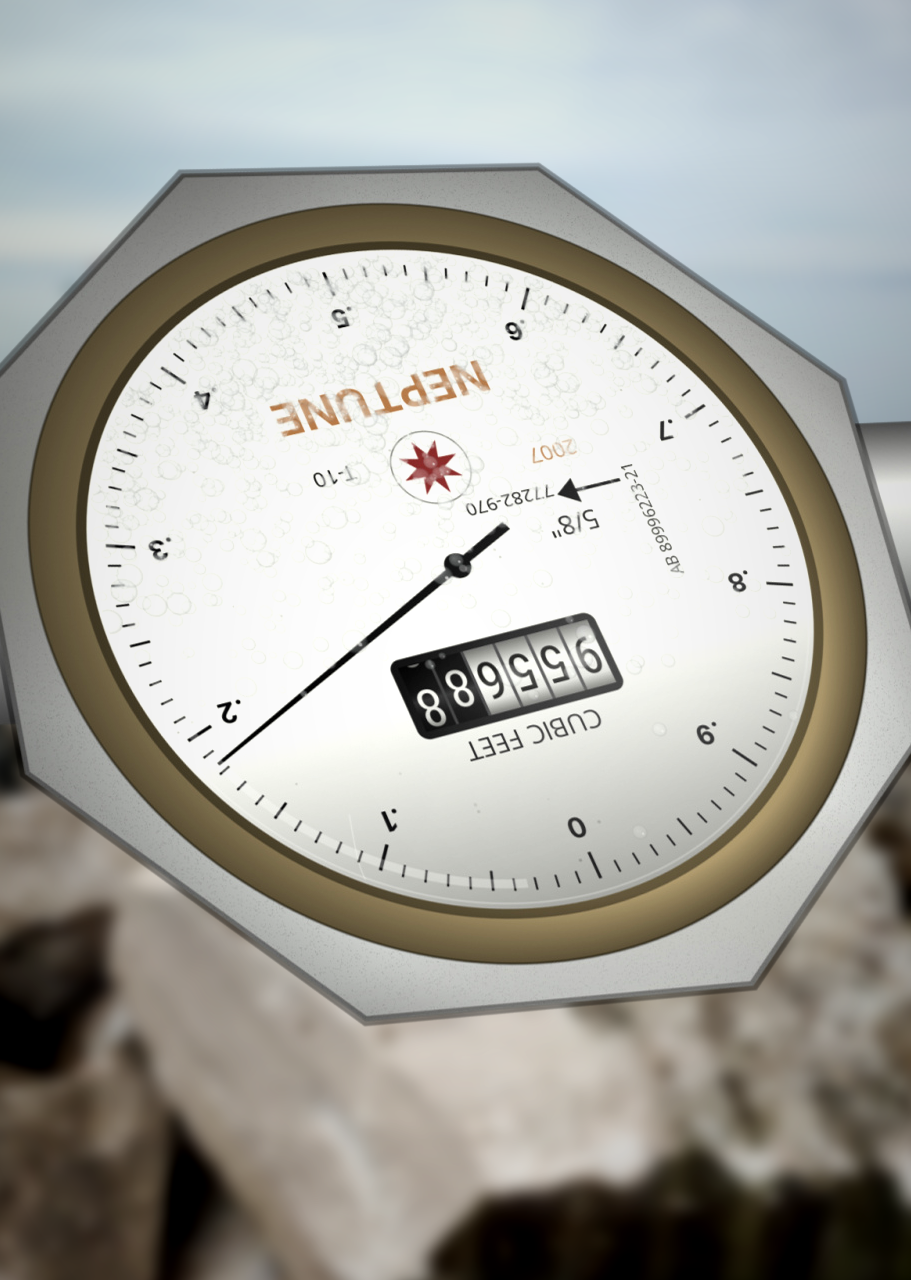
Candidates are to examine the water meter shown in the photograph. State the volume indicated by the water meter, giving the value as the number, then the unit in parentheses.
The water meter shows 955688.18 (ft³)
